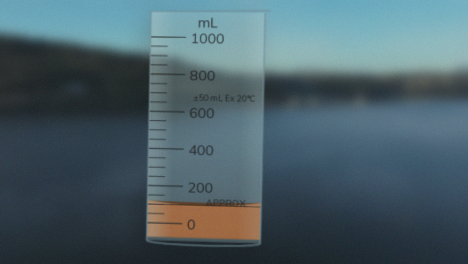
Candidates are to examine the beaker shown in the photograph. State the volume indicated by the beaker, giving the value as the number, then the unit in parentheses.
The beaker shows 100 (mL)
